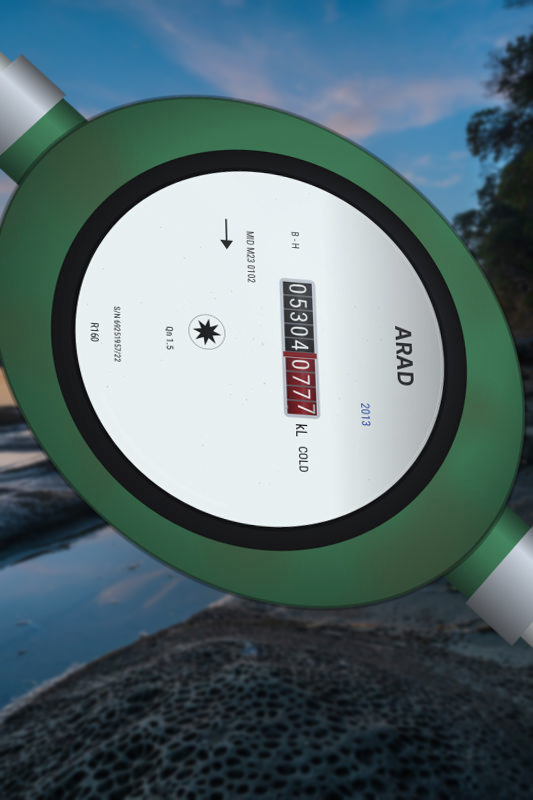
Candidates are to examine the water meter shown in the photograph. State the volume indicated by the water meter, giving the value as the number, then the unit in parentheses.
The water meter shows 5304.0777 (kL)
